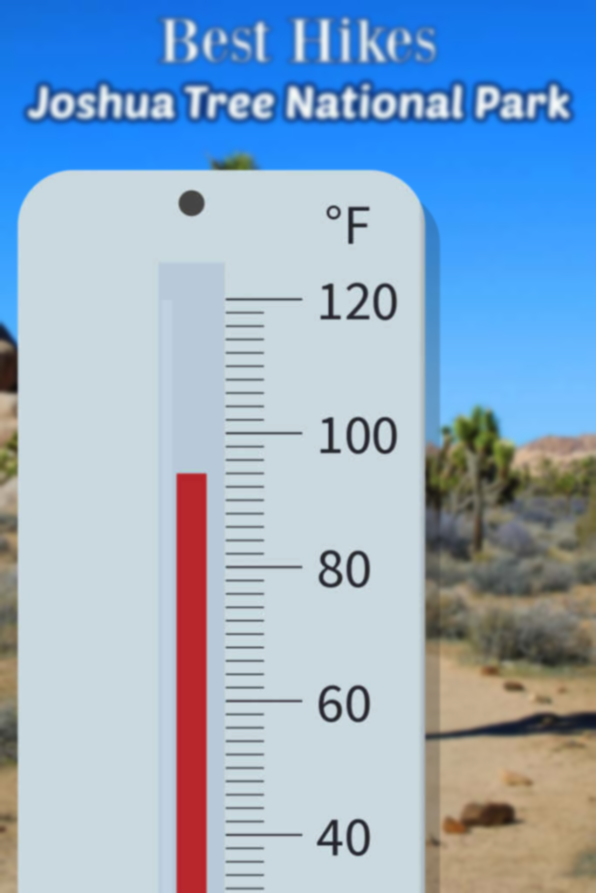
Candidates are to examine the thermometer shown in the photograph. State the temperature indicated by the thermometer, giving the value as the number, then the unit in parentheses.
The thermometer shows 94 (°F)
